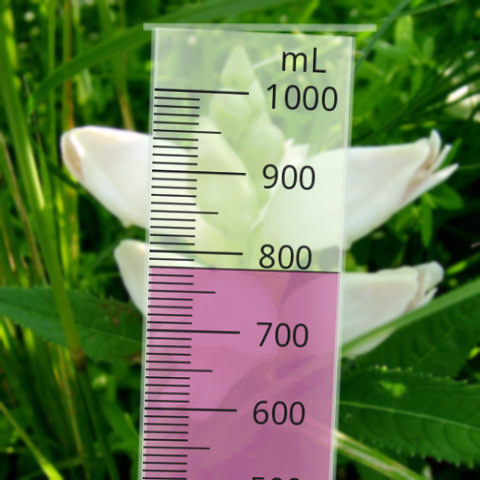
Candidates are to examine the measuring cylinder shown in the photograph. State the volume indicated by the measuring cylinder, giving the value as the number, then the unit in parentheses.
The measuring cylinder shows 780 (mL)
